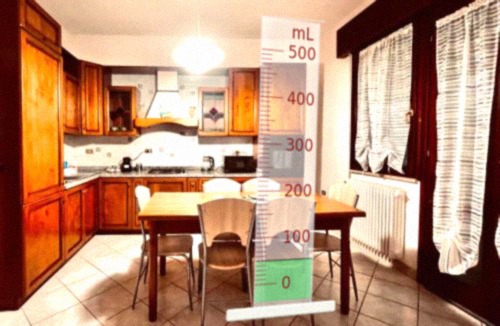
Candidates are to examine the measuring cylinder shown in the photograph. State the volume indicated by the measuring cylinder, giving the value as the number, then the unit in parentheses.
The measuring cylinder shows 50 (mL)
